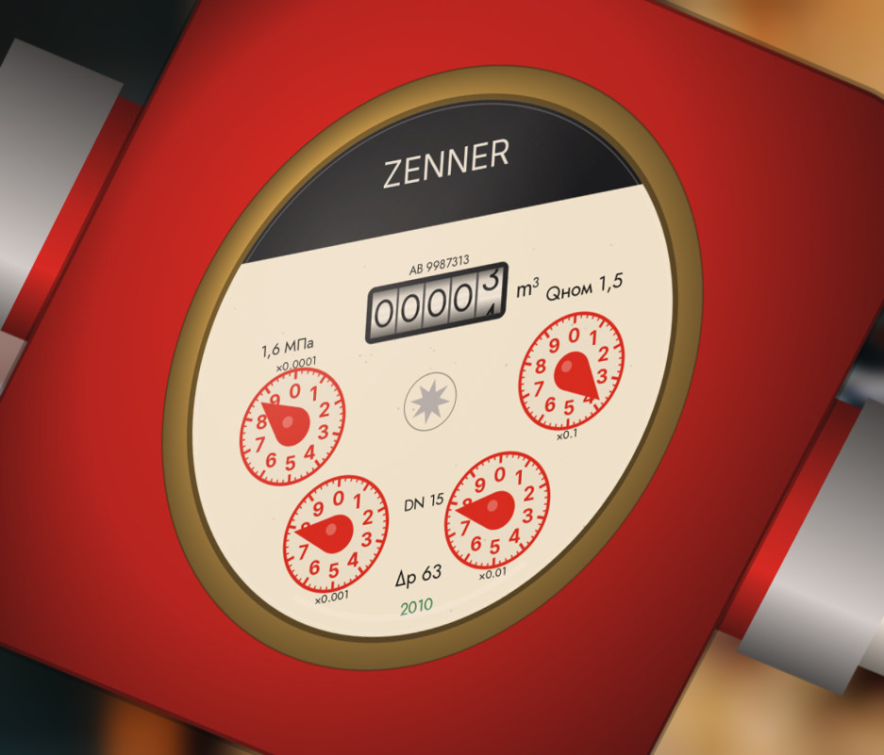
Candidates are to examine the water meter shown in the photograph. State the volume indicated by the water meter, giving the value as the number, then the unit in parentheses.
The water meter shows 3.3778 (m³)
